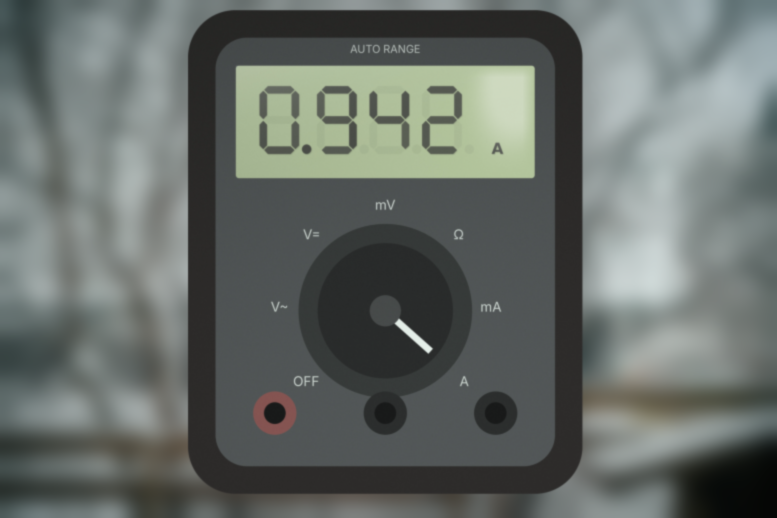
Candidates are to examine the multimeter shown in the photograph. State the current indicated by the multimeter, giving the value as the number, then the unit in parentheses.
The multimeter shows 0.942 (A)
